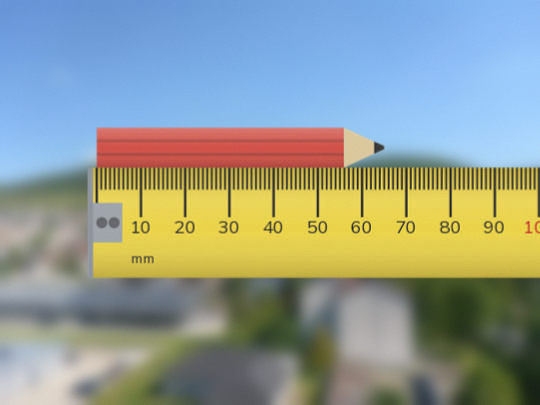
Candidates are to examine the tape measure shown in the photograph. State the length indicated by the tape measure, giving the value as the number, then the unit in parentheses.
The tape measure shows 65 (mm)
